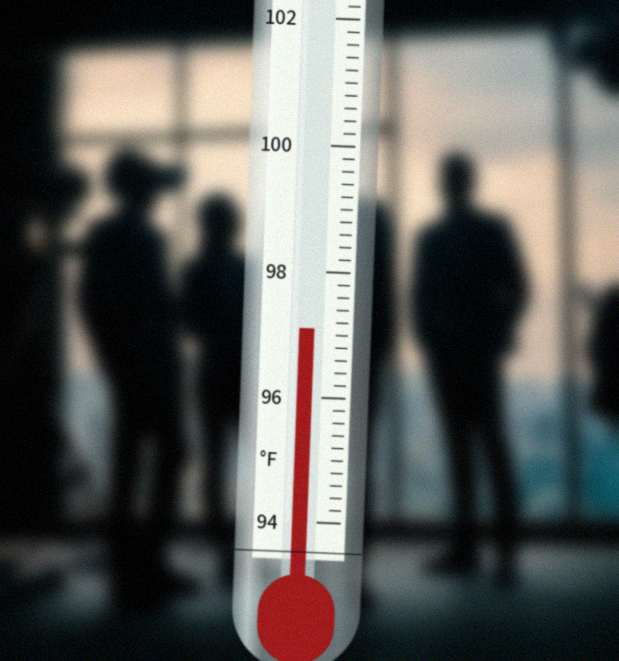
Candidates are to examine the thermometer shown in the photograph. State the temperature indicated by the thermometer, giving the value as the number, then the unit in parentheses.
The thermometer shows 97.1 (°F)
